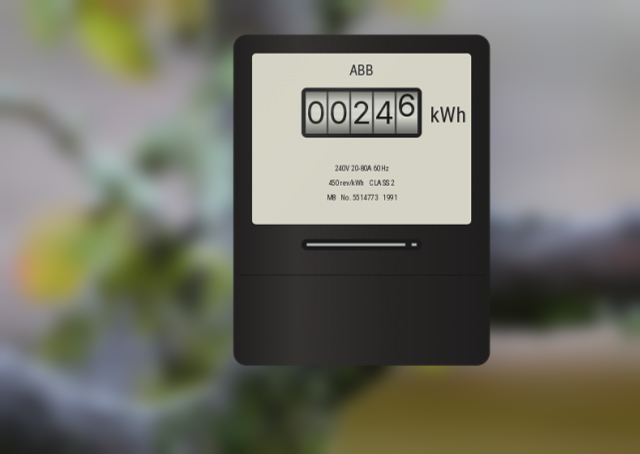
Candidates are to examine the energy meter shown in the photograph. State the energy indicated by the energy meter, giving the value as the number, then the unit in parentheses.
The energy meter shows 246 (kWh)
